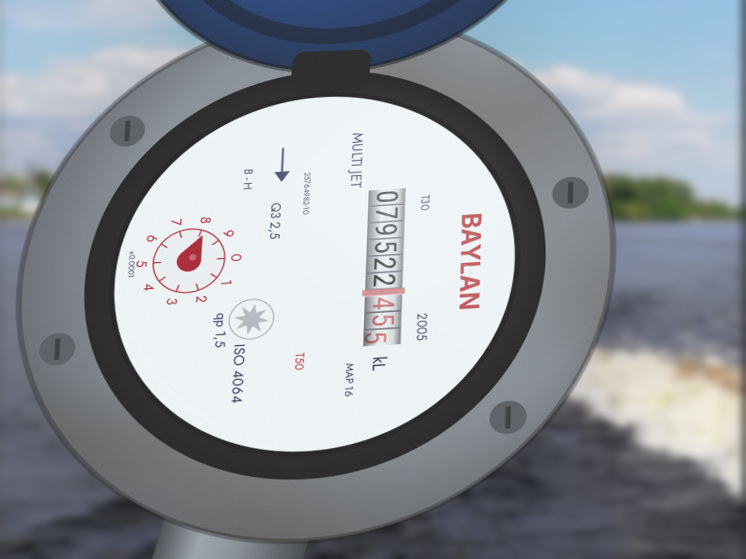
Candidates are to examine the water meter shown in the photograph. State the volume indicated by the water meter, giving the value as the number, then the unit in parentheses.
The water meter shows 79522.4548 (kL)
